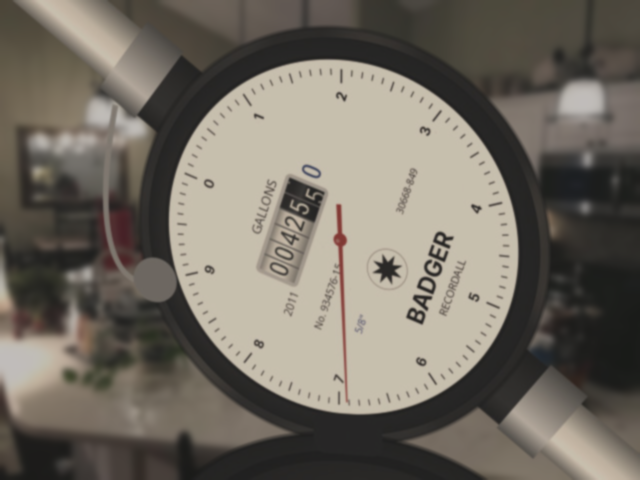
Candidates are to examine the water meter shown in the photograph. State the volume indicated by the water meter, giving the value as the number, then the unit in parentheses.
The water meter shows 42546.9 (gal)
